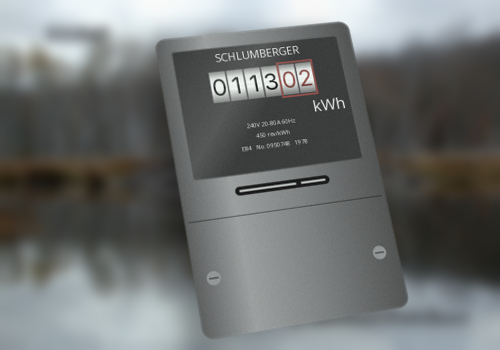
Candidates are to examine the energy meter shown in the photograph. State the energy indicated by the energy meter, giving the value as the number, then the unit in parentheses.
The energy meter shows 113.02 (kWh)
